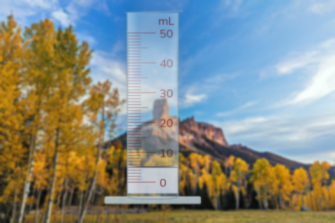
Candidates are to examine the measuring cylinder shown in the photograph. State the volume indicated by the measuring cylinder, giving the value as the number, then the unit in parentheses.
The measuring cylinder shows 5 (mL)
